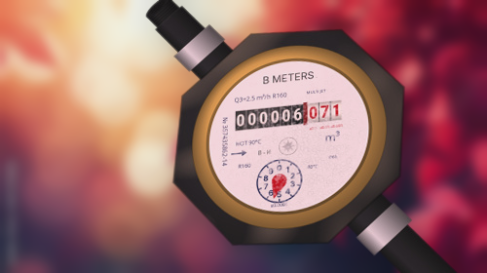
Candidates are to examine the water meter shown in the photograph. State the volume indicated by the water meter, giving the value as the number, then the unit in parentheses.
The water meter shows 6.0715 (m³)
